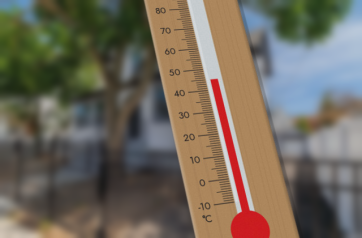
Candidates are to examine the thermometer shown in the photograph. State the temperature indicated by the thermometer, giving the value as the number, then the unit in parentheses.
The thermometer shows 45 (°C)
